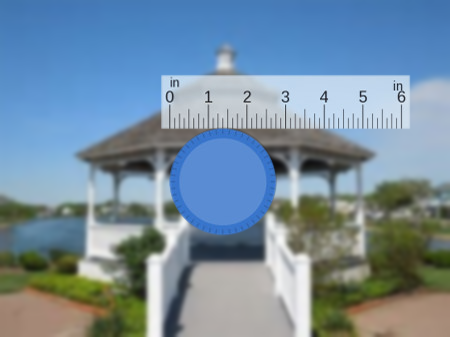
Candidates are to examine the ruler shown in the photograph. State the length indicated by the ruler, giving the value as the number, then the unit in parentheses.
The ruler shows 2.75 (in)
